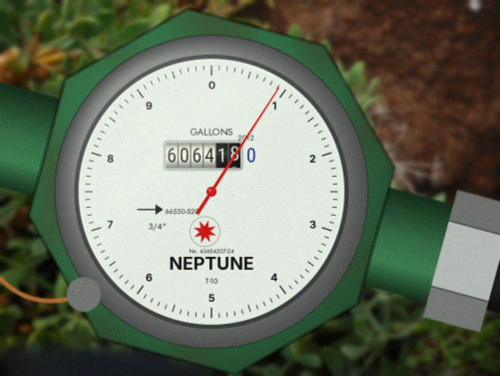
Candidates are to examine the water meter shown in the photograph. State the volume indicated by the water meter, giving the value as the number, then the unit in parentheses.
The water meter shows 6064180.9 (gal)
